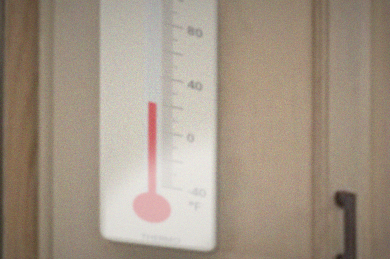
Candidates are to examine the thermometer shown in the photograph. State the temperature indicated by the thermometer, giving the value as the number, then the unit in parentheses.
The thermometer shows 20 (°F)
